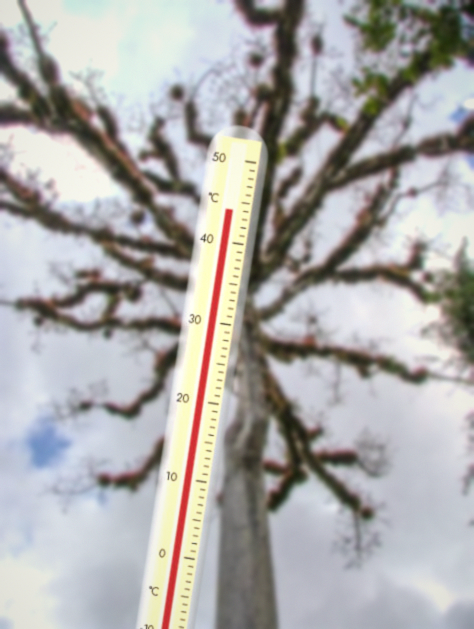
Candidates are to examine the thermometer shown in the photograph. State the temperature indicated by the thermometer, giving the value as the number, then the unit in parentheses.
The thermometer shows 44 (°C)
